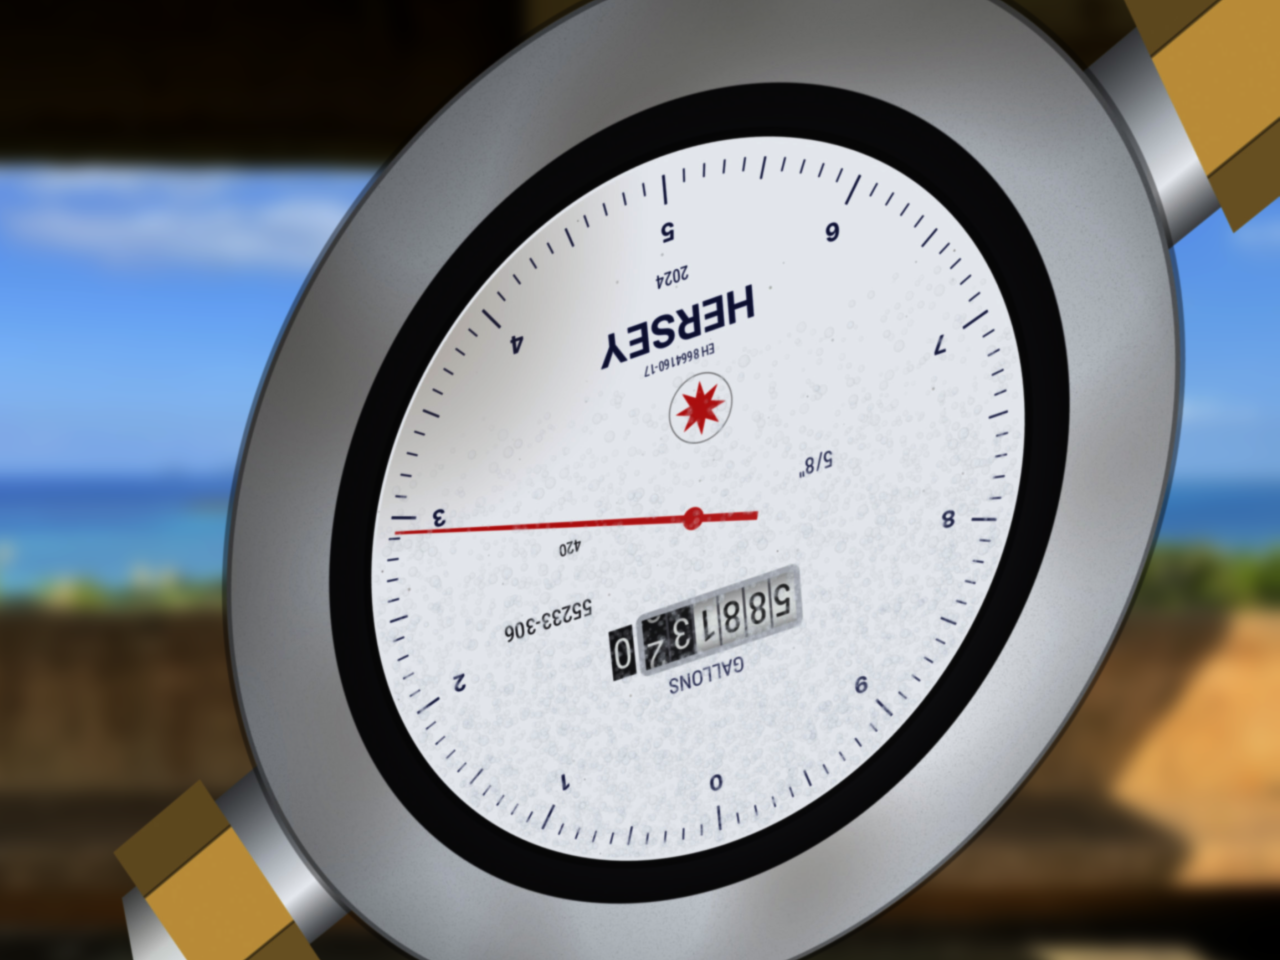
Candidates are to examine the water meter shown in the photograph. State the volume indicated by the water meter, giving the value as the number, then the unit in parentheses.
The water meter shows 5881322.9 (gal)
